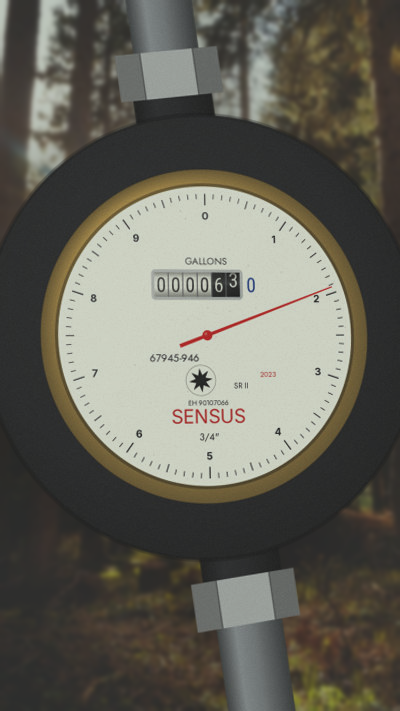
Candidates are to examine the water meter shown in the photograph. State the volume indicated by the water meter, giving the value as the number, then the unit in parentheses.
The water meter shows 631.9 (gal)
